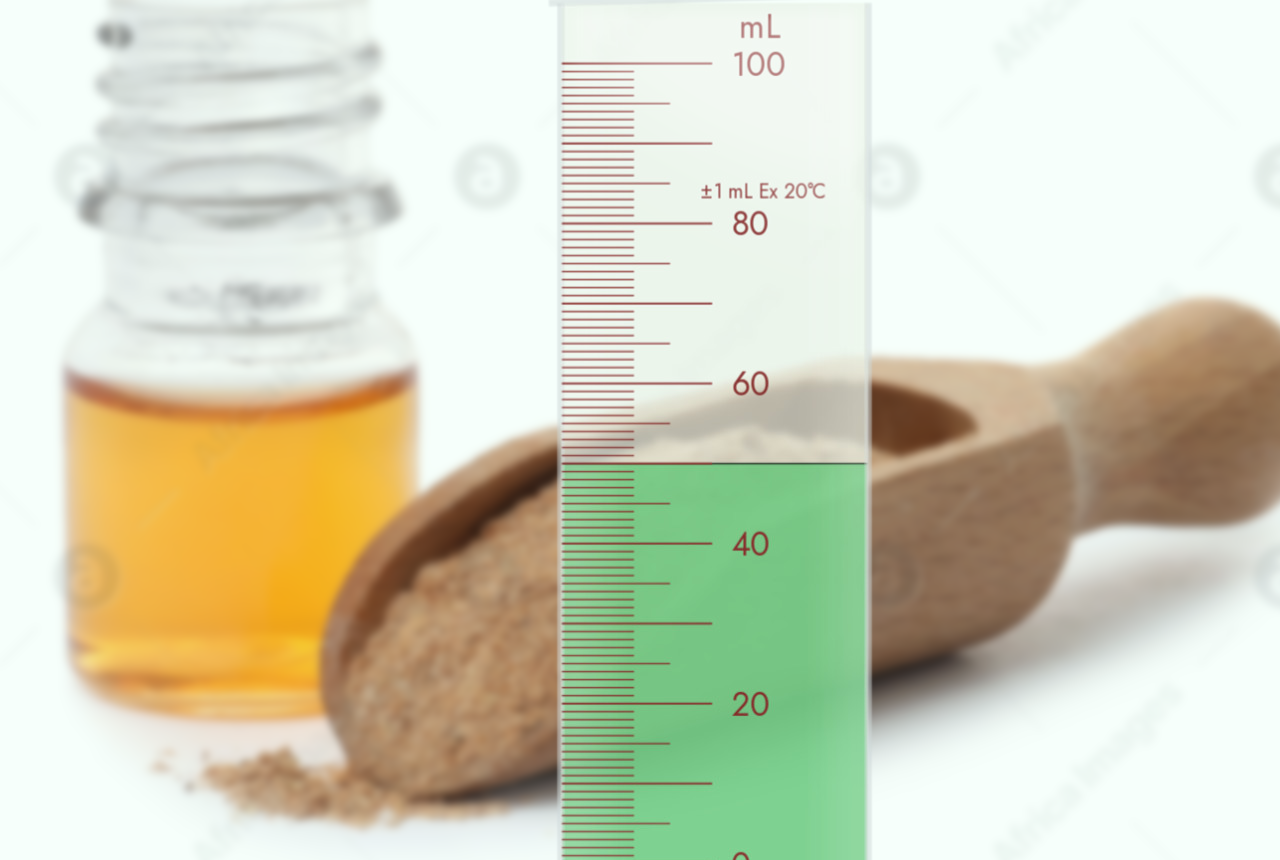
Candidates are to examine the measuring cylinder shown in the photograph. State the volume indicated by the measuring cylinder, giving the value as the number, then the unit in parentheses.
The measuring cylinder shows 50 (mL)
